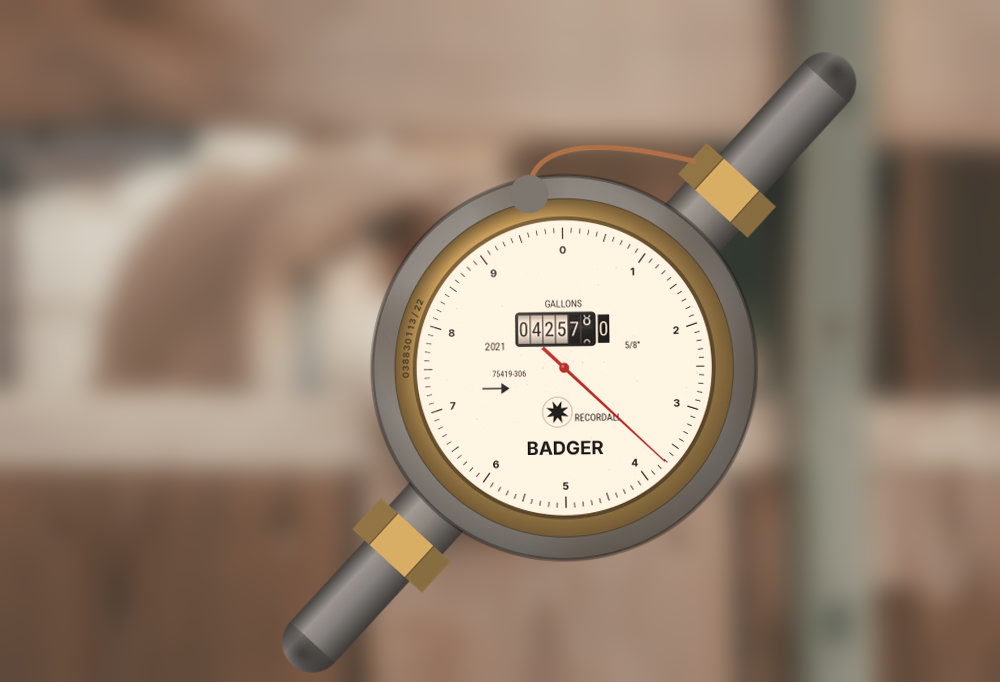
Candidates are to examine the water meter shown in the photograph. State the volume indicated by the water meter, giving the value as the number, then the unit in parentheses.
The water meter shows 425783.7 (gal)
